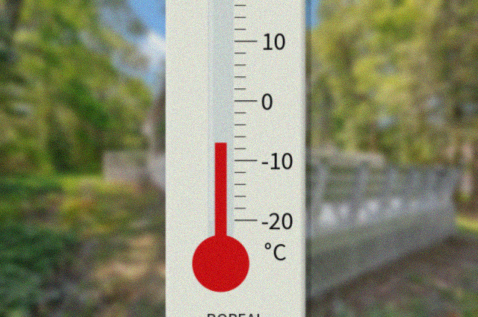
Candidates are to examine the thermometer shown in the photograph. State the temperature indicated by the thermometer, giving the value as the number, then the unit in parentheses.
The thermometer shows -7 (°C)
